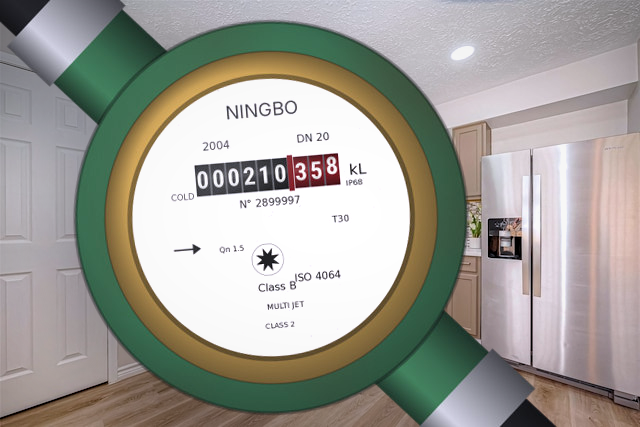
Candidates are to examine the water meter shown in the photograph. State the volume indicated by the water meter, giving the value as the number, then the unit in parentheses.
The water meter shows 210.358 (kL)
